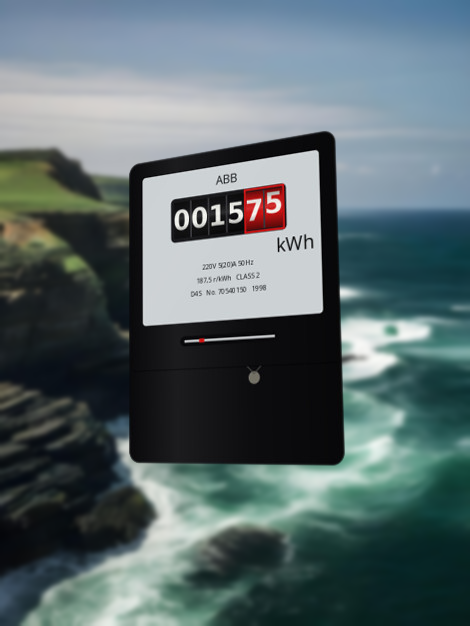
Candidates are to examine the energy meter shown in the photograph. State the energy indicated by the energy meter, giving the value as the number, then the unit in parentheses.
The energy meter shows 15.75 (kWh)
